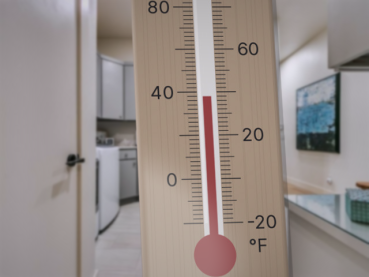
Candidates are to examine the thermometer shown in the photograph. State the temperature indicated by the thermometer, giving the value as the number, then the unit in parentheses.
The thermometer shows 38 (°F)
